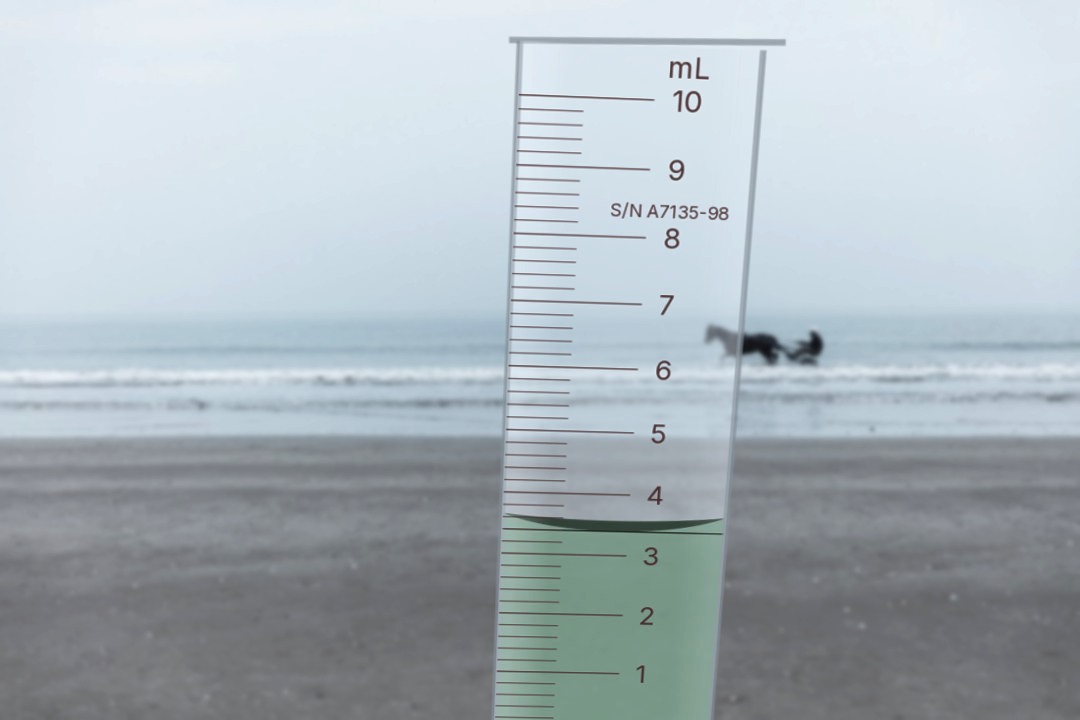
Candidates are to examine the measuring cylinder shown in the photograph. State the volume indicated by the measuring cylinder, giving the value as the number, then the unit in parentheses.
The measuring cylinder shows 3.4 (mL)
